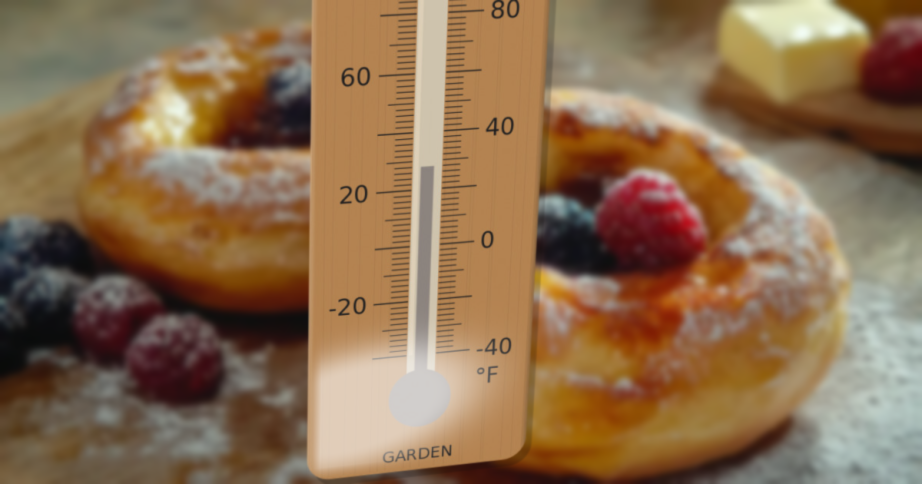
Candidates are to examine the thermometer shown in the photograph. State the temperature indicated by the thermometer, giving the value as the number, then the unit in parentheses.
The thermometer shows 28 (°F)
